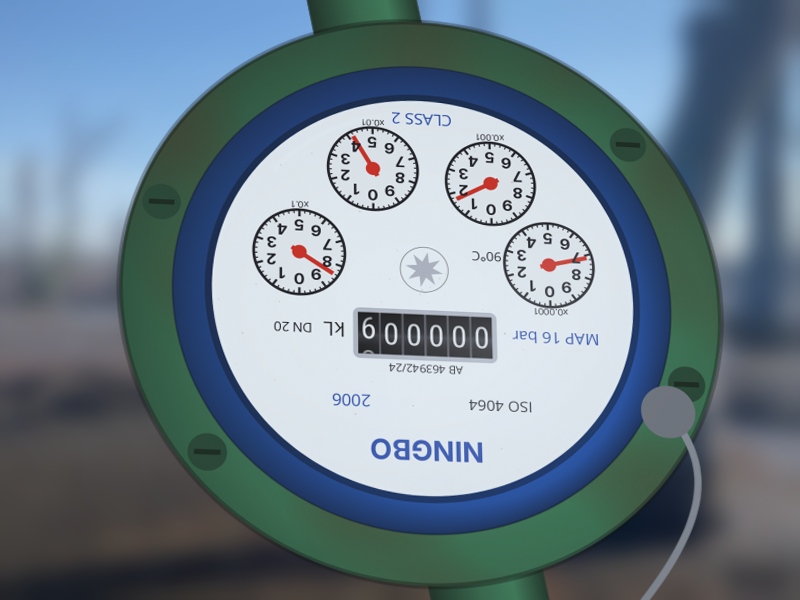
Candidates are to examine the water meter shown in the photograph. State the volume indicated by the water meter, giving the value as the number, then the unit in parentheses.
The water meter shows 8.8417 (kL)
